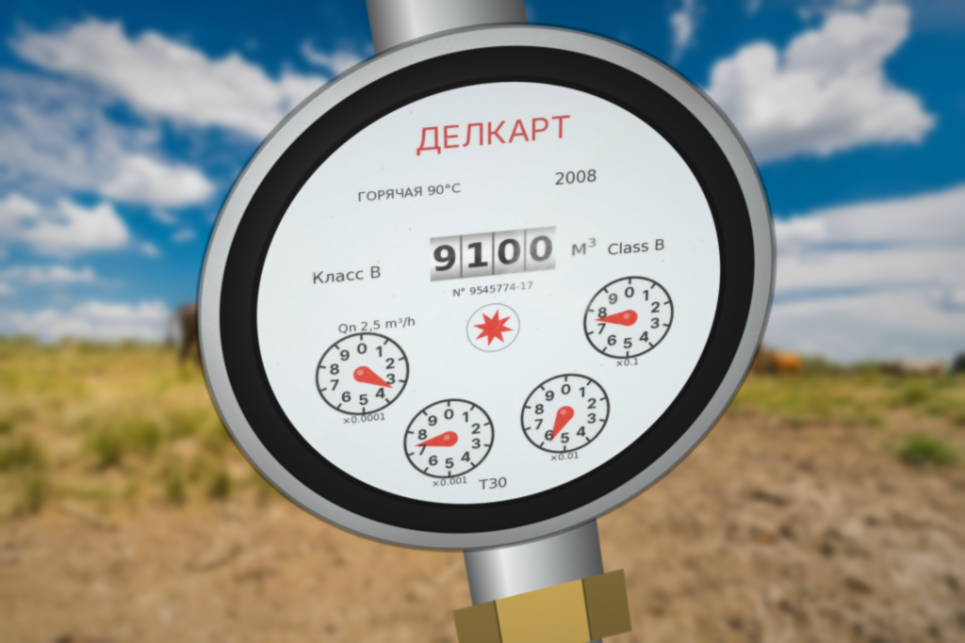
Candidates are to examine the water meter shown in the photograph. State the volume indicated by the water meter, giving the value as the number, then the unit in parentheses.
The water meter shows 9100.7573 (m³)
